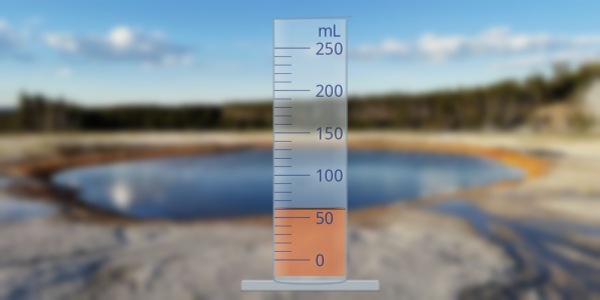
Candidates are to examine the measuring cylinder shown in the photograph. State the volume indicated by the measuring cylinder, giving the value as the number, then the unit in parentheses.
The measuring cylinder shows 60 (mL)
